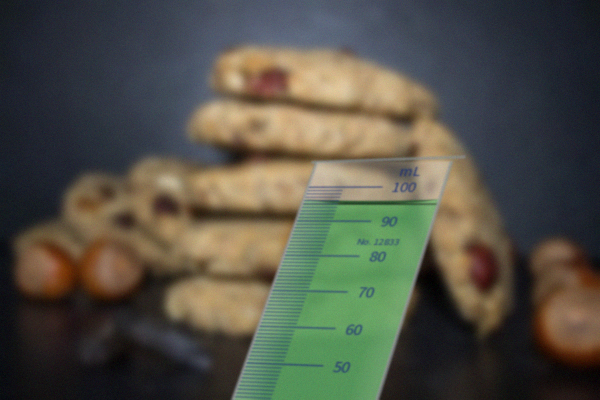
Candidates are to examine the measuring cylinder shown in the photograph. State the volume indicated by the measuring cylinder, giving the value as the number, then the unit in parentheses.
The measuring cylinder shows 95 (mL)
